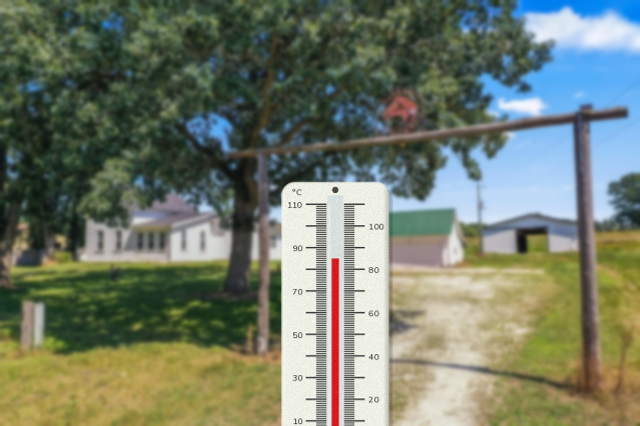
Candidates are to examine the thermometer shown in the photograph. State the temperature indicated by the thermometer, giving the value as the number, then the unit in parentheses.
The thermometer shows 85 (°C)
